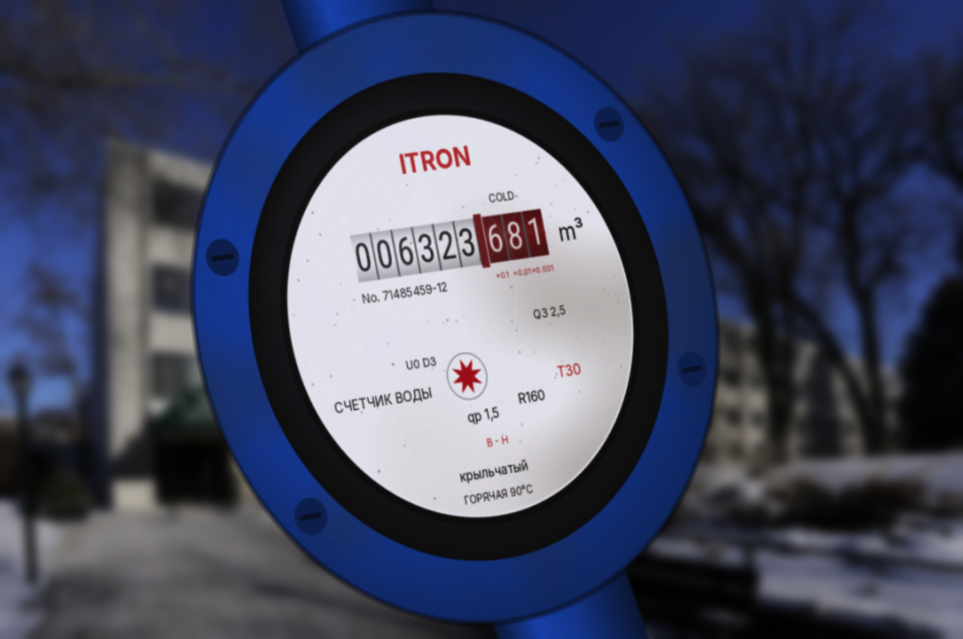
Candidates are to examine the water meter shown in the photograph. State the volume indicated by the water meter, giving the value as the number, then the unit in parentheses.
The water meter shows 6323.681 (m³)
